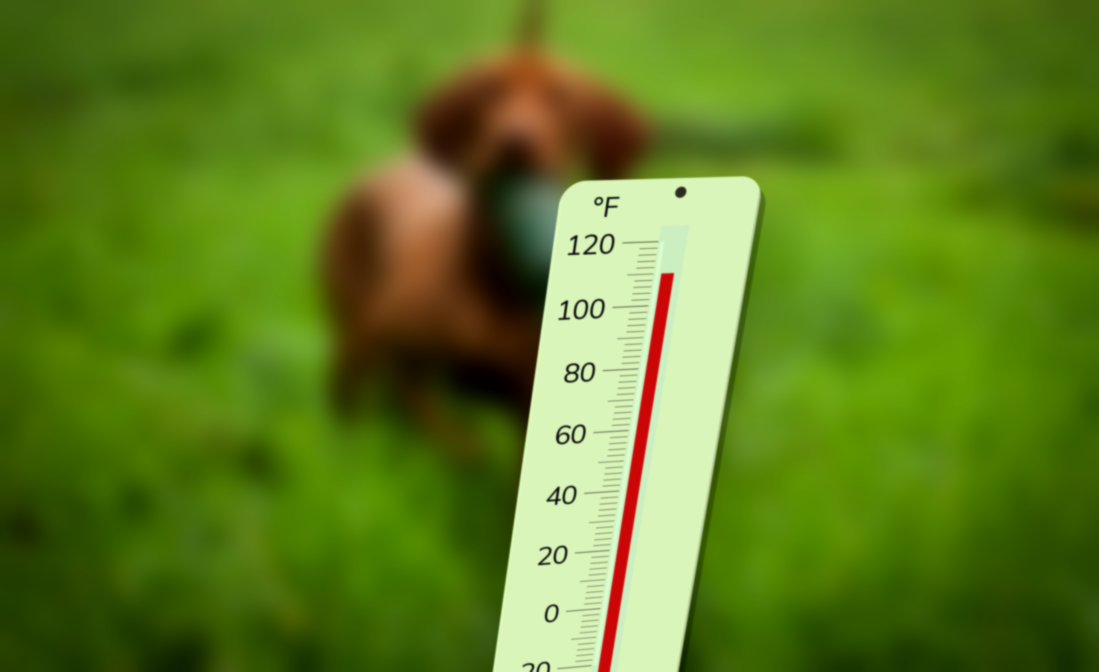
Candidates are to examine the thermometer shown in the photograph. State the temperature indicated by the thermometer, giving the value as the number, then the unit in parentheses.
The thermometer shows 110 (°F)
